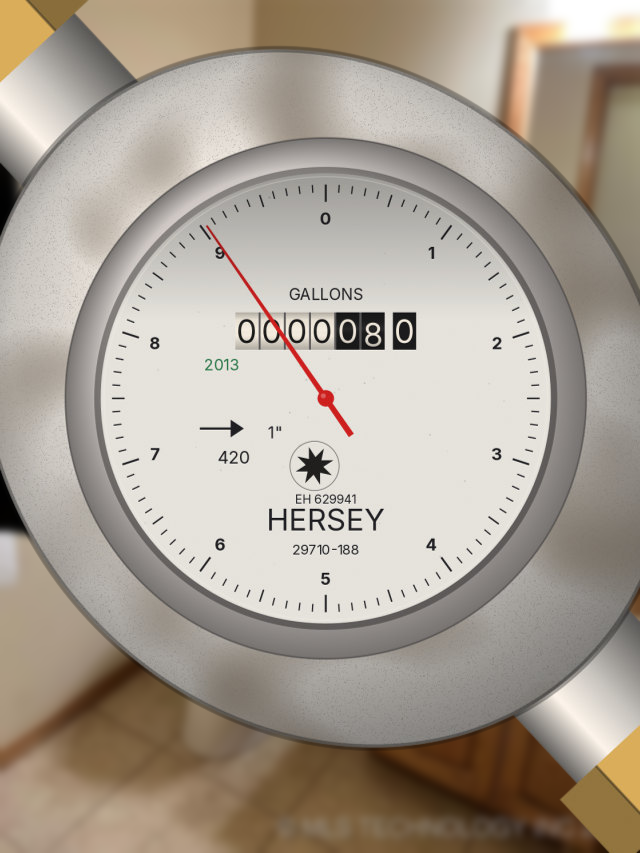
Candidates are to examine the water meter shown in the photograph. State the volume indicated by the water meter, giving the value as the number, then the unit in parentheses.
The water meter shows 79.0 (gal)
